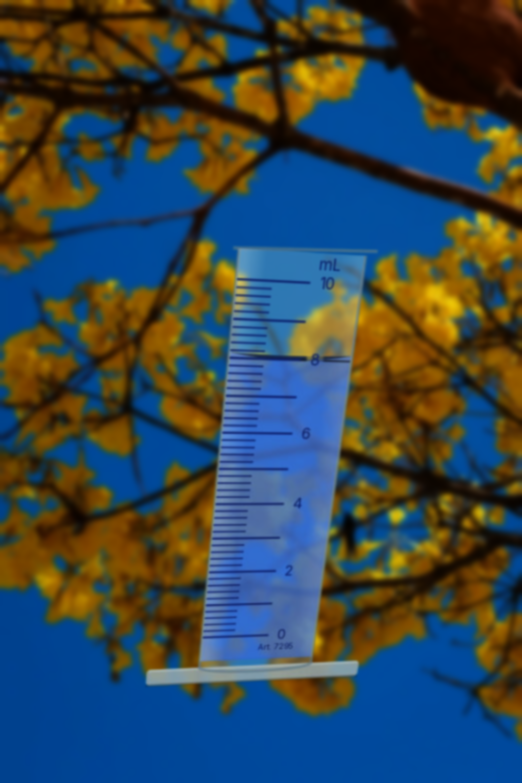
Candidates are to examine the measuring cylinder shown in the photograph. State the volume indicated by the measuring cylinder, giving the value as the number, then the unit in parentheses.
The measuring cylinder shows 8 (mL)
